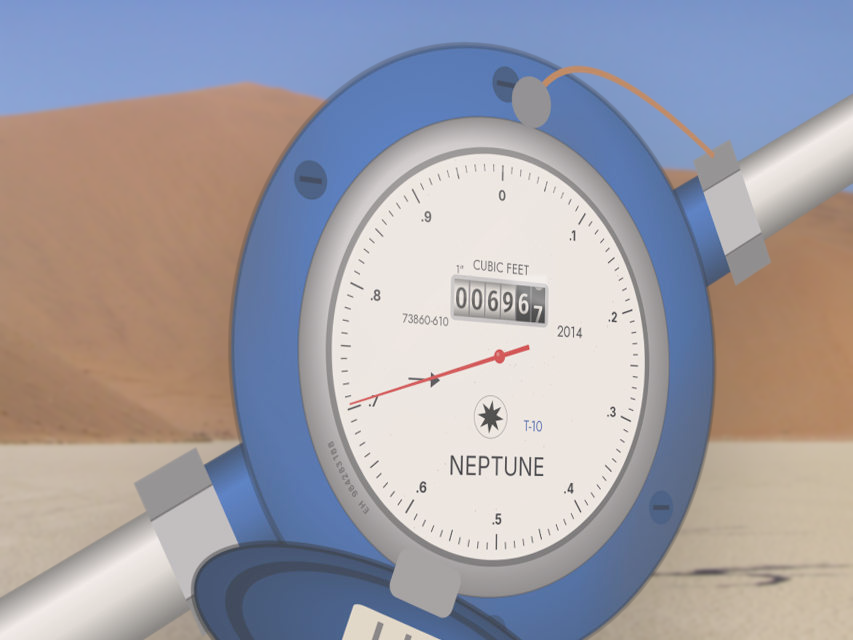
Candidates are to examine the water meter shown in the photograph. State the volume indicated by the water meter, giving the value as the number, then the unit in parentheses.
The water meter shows 6966.70 (ft³)
